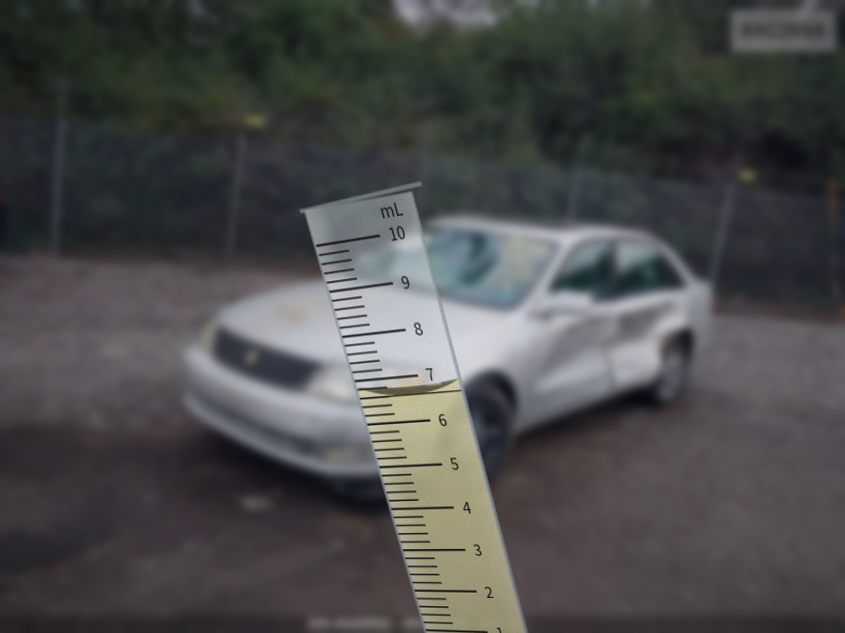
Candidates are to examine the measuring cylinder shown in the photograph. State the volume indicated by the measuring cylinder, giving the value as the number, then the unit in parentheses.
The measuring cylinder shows 6.6 (mL)
